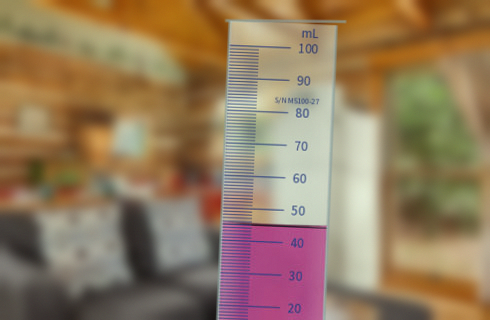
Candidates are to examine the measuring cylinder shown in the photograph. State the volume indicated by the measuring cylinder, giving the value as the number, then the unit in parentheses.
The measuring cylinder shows 45 (mL)
